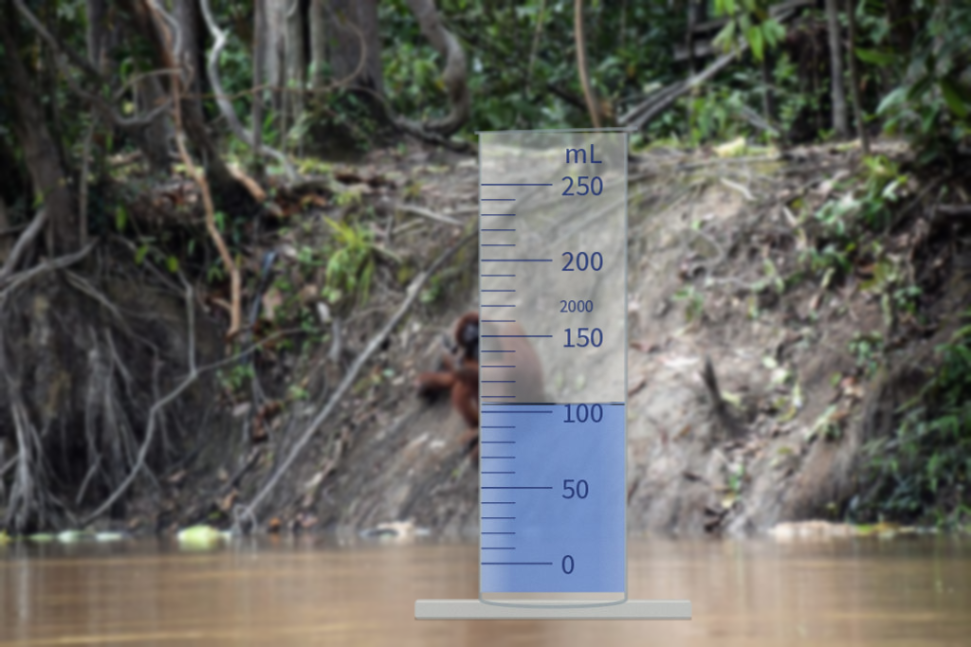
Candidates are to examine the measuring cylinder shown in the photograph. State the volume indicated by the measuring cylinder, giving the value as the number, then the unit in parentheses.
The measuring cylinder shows 105 (mL)
